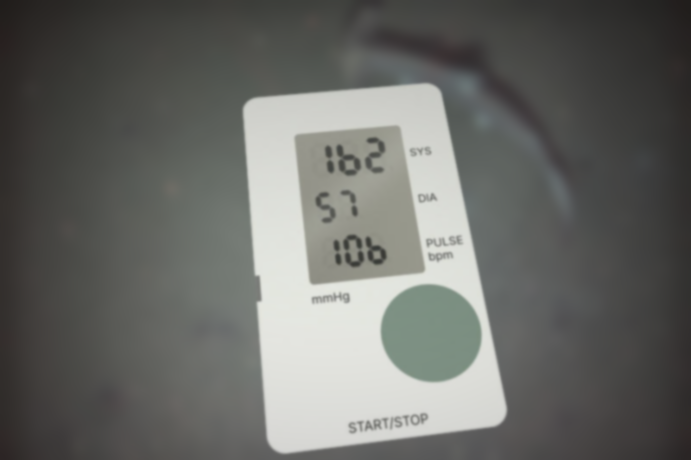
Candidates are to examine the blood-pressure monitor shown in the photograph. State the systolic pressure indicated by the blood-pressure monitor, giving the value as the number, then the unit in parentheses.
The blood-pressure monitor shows 162 (mmHg)
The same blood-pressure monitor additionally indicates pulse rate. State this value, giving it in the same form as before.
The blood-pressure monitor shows 106 (bpm)
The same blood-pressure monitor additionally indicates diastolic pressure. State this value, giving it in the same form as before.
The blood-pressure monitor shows 57 (mmHg)
